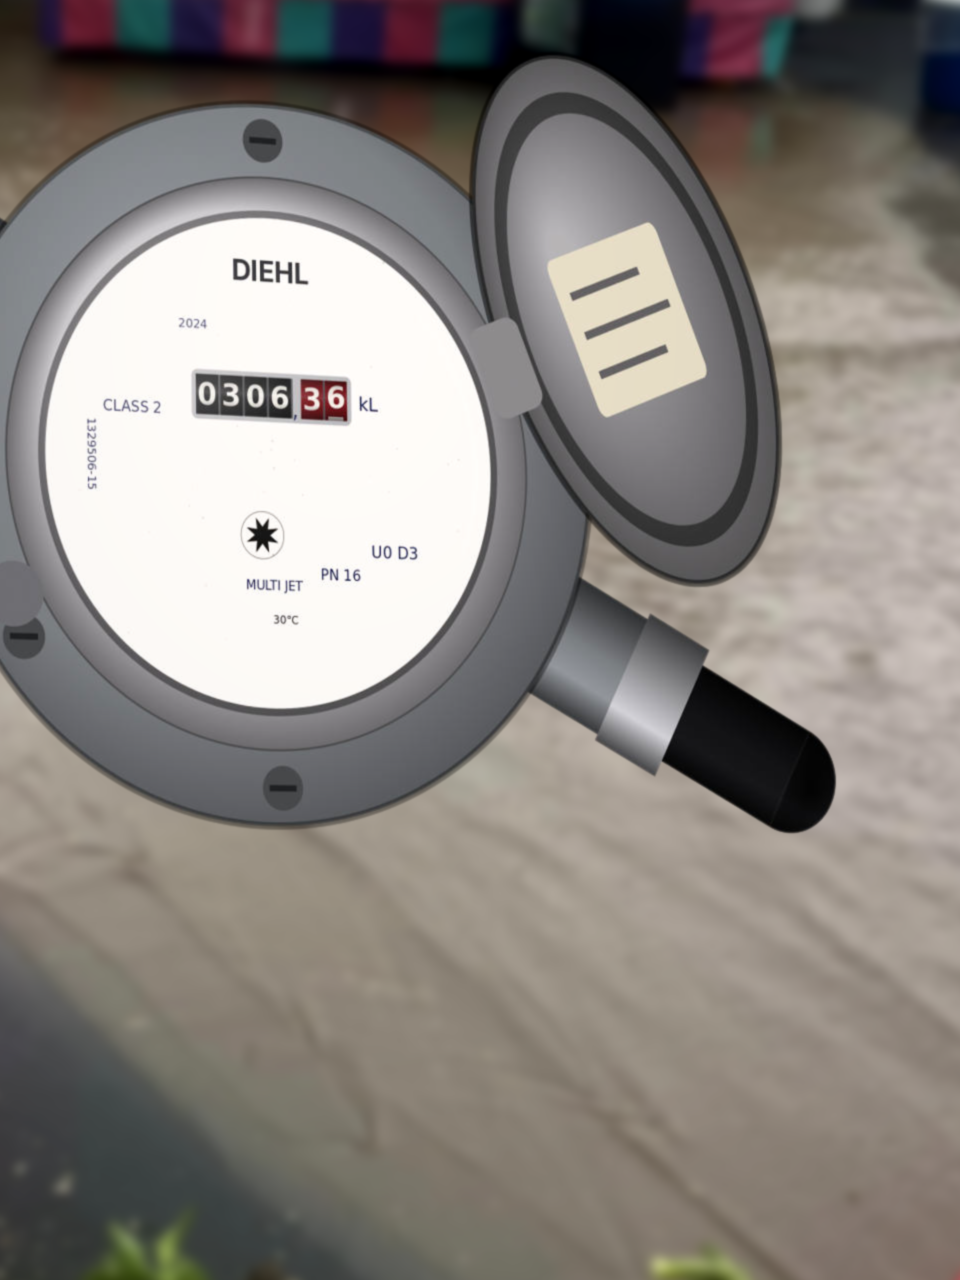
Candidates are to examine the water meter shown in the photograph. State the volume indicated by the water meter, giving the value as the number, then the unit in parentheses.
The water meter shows 306.36 (kL)
